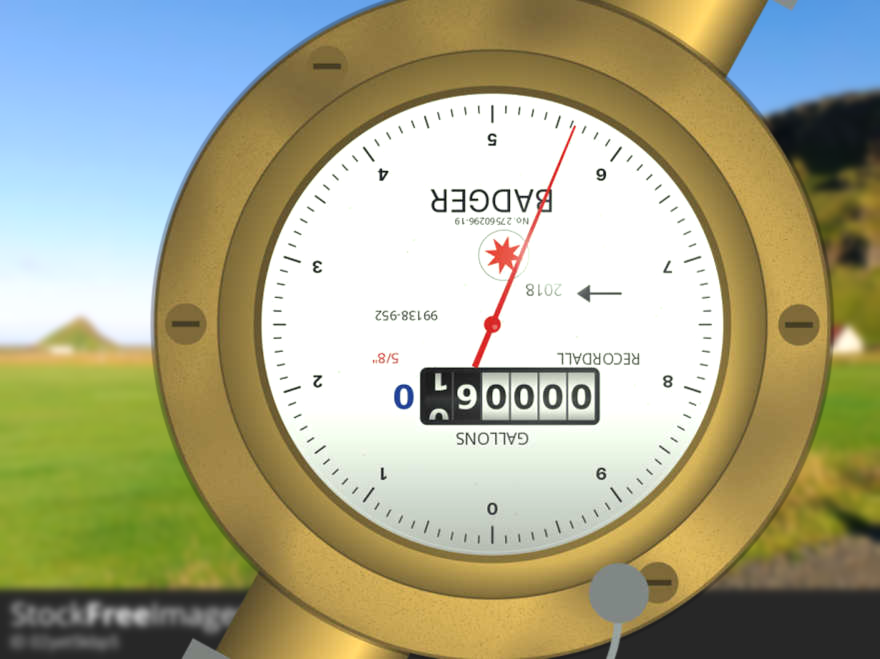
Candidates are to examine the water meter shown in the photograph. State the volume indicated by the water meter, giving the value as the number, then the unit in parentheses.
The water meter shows 605.6 (gal)
